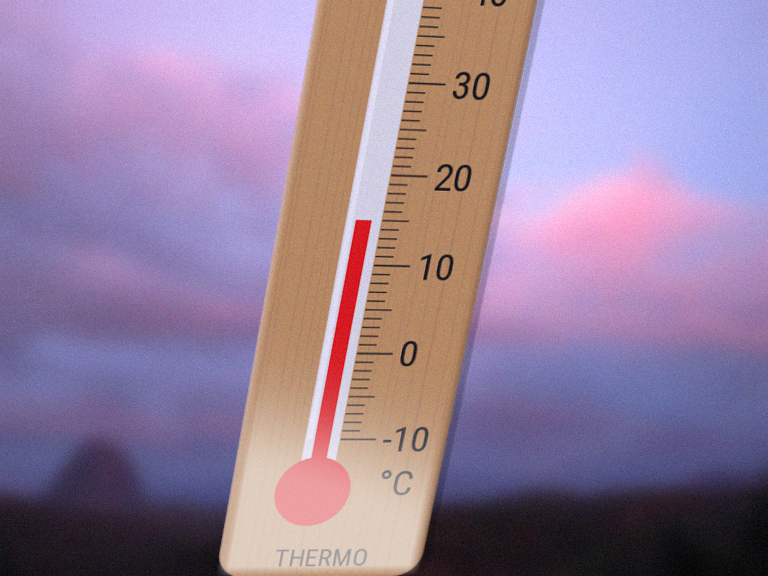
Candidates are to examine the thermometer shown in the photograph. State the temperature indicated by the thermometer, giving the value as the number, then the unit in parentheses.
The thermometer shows 15 (°C)
